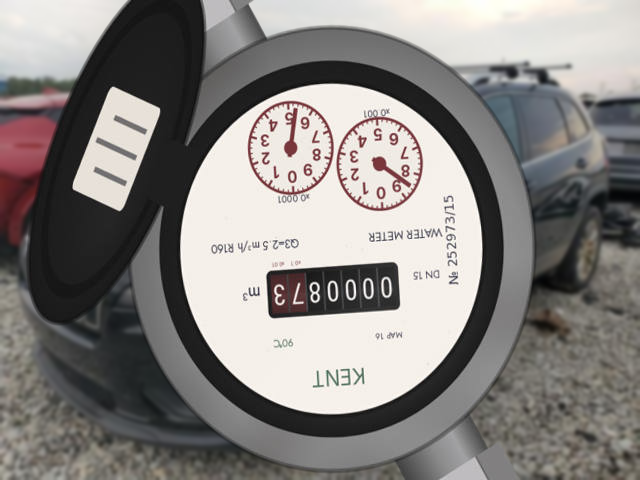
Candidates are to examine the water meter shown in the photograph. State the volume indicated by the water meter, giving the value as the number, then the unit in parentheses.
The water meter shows 8.7385 (m³)
